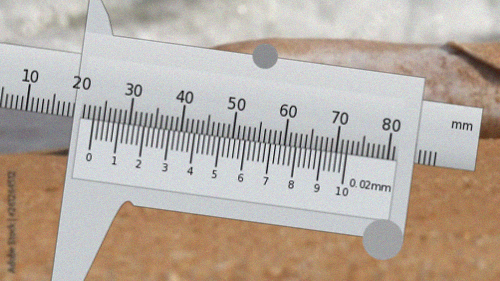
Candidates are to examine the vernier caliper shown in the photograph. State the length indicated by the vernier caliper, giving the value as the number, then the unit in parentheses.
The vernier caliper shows 23.0 (mm)
